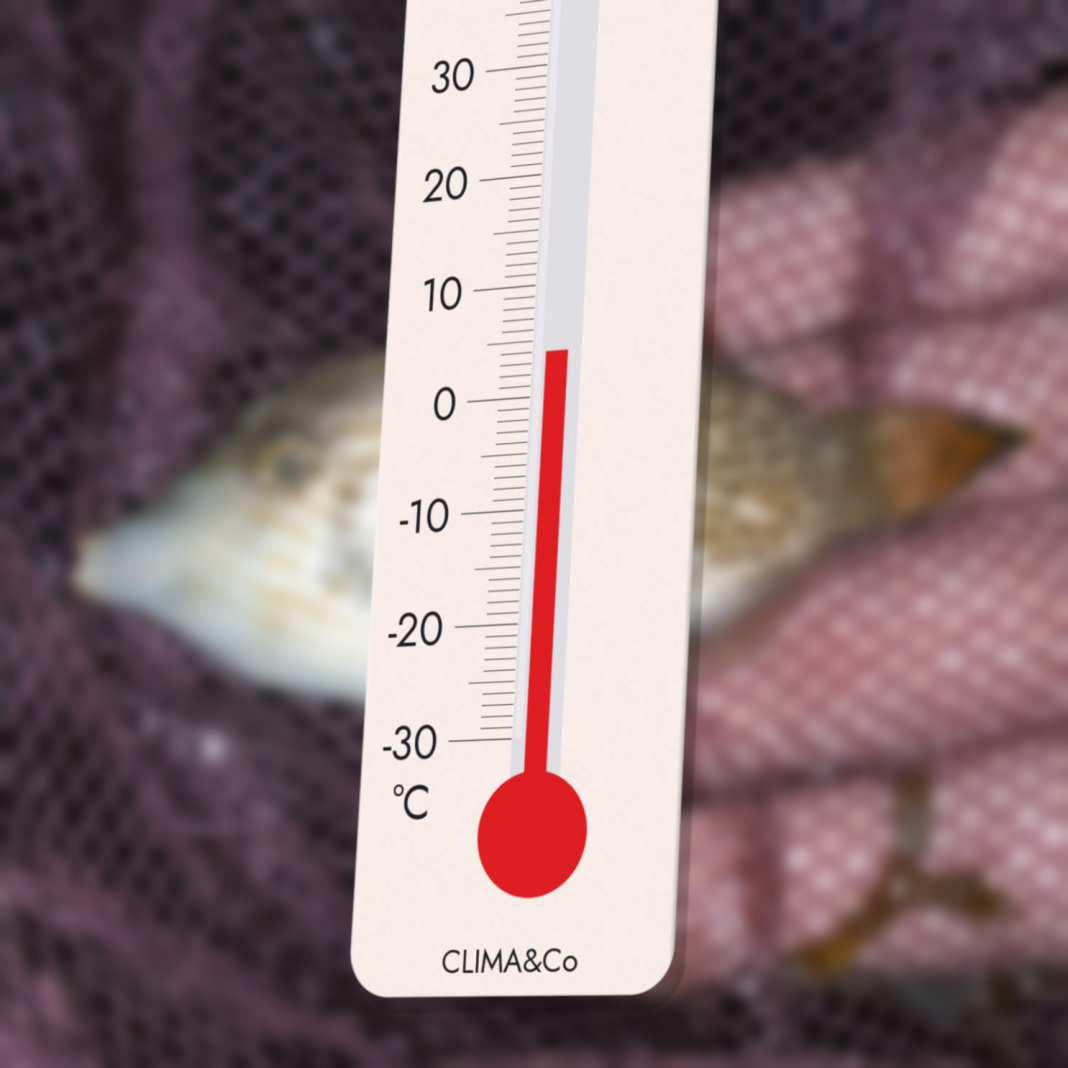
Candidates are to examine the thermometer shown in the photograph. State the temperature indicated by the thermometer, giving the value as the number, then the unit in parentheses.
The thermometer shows 4 (°C)
